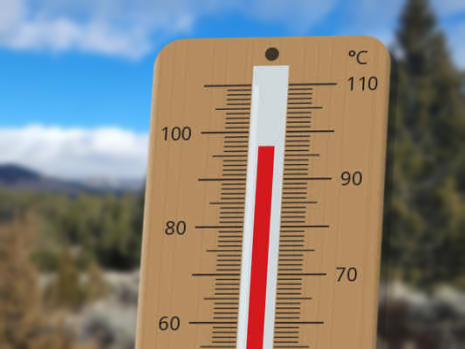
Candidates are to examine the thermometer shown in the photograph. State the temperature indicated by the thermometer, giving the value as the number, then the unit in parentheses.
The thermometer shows 97 (°C)
